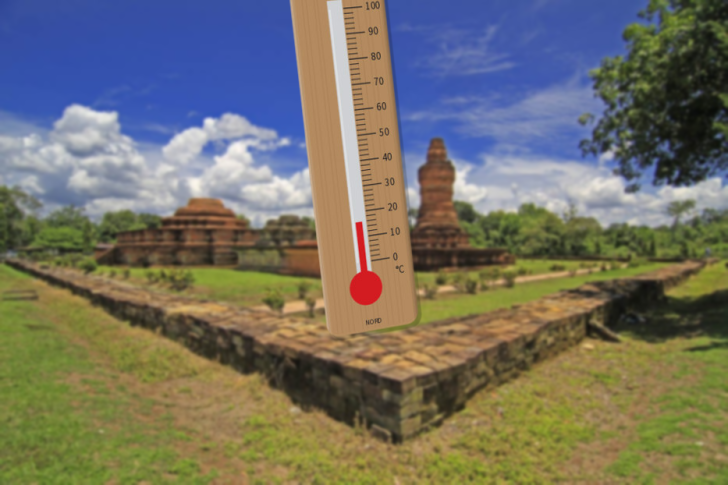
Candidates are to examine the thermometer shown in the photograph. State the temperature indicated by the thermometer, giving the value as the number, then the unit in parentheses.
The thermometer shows 16 (°C)
